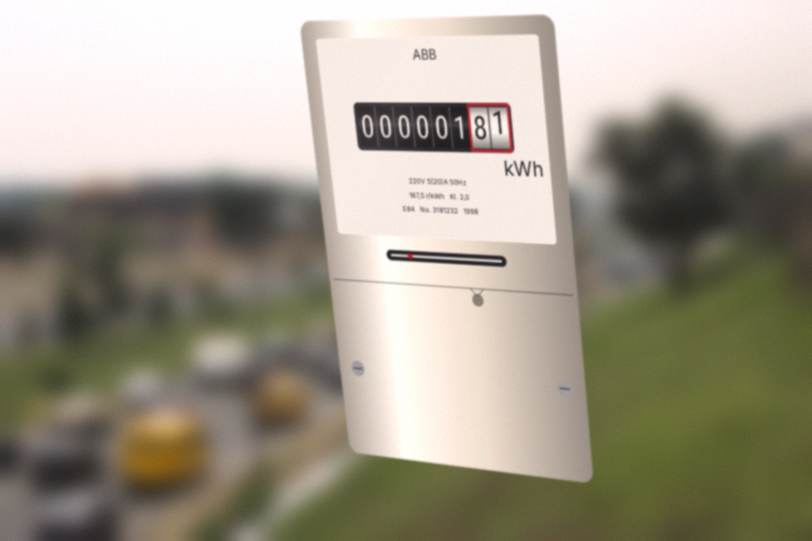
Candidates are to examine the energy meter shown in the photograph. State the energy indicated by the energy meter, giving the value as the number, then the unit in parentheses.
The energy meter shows 1.81 (kWh)
